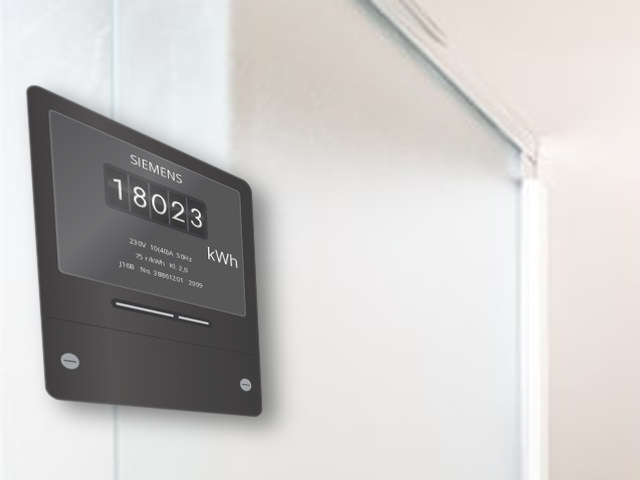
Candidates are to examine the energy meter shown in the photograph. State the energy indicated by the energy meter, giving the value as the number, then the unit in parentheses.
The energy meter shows 18023 (kWh)
